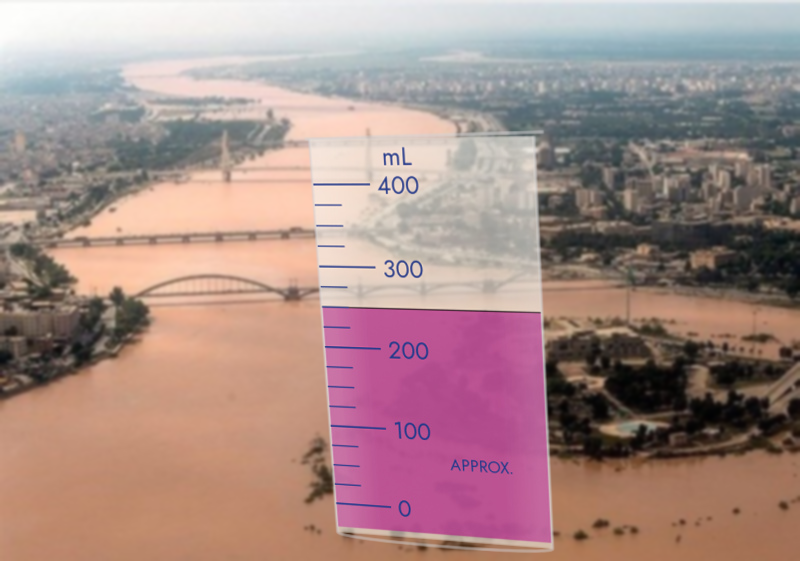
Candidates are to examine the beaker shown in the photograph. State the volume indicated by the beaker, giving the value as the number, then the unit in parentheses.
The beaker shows 250 (mL)
